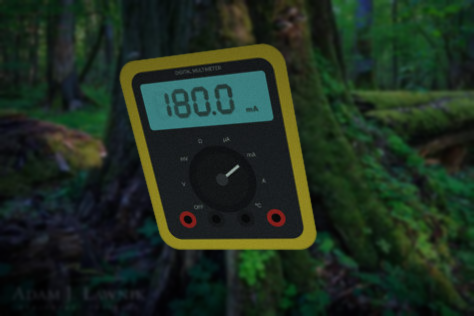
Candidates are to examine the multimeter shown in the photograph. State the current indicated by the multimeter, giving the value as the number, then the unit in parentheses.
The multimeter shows 180.0 (mA)
